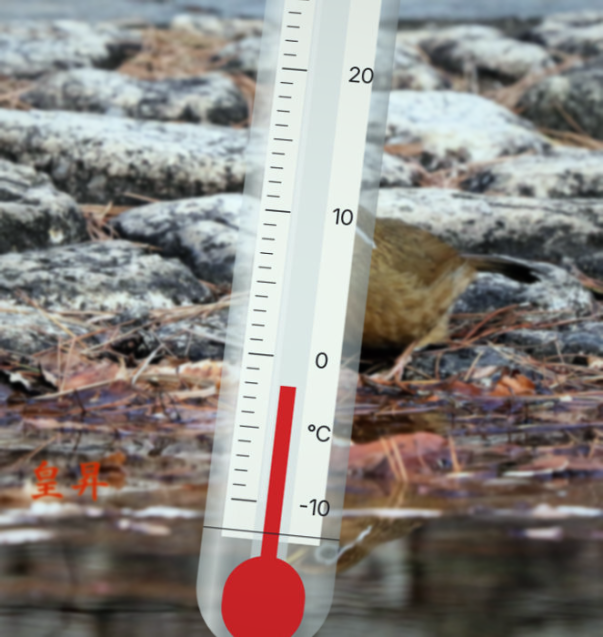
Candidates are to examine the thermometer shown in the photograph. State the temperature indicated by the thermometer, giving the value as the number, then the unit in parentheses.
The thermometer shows -2 (°C)
